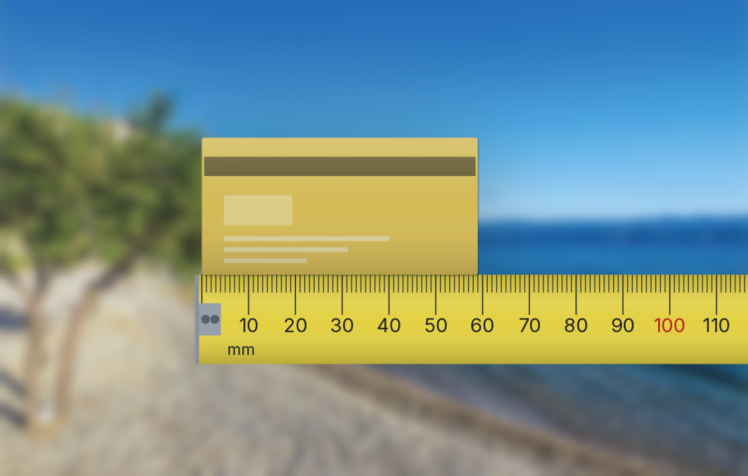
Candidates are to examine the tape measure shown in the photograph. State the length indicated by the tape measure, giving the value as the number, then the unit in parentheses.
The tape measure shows 59 (mm)
